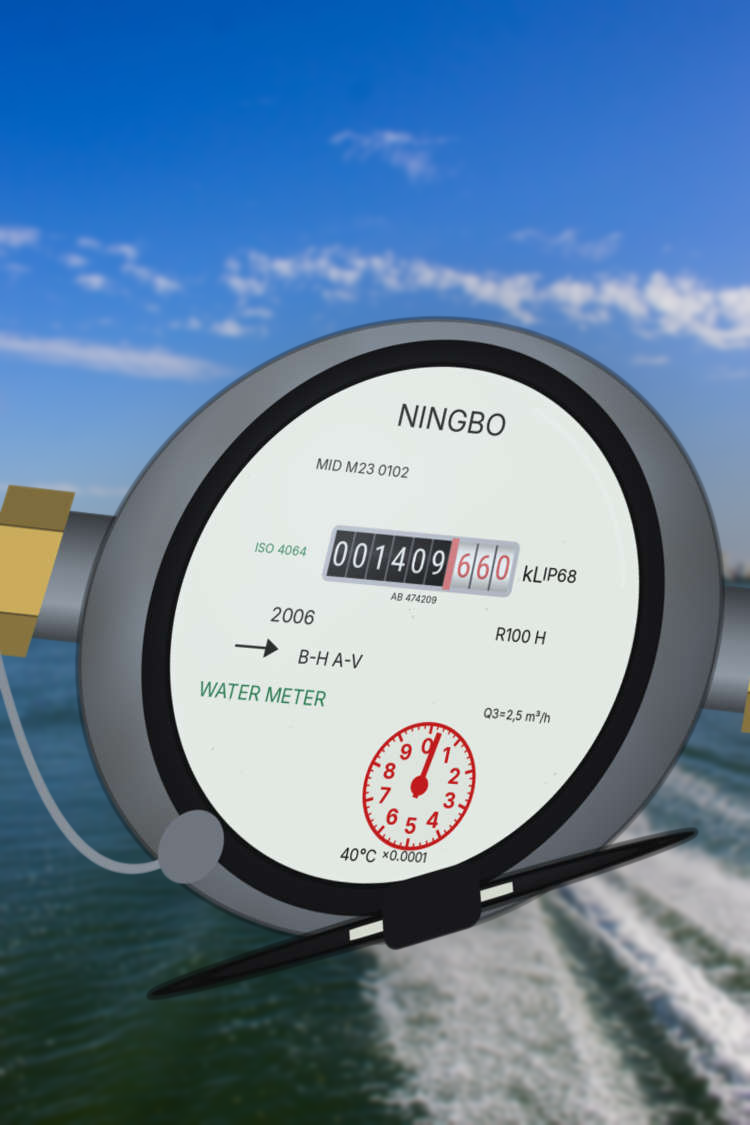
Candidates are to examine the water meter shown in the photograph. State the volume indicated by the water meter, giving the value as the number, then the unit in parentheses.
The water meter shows 1409.6600 (kL)
